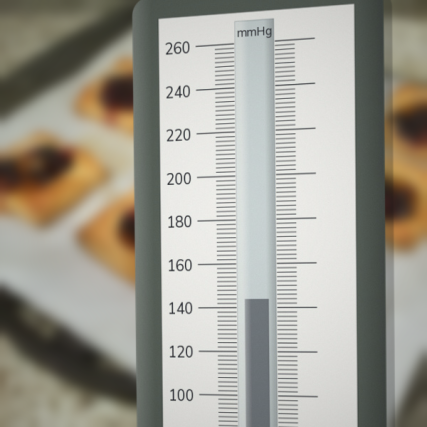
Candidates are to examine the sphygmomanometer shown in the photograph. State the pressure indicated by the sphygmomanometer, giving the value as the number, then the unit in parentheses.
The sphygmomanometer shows 144 (mmHg)
